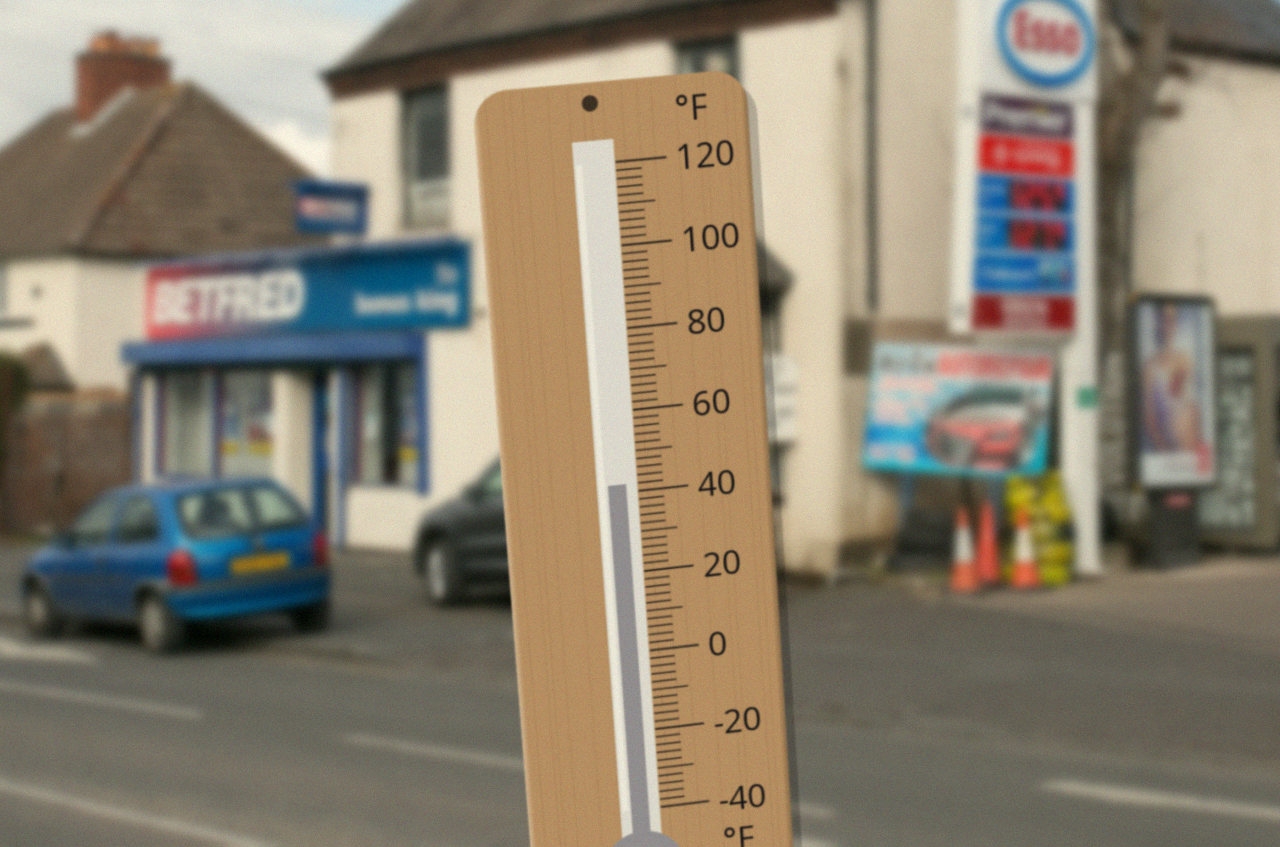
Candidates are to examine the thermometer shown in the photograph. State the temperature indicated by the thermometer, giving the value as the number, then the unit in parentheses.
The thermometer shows 42 (°F)
